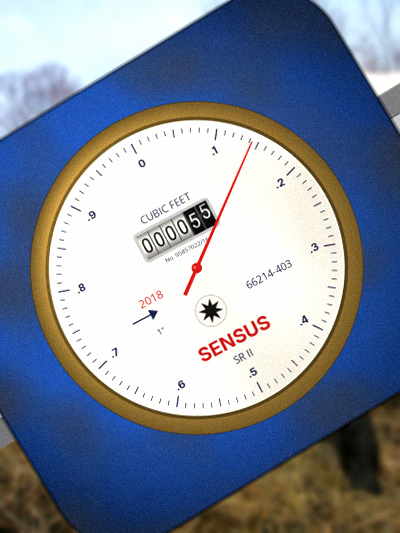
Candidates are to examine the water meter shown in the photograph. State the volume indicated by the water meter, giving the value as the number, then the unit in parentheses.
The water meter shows 55.14 (ft³)
